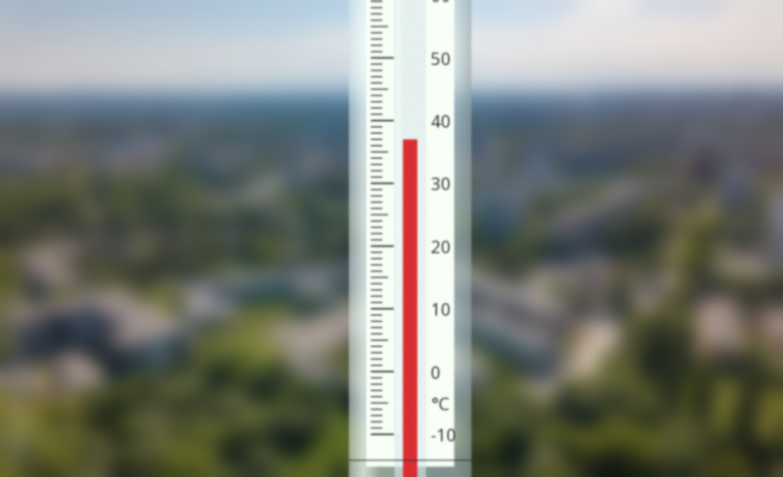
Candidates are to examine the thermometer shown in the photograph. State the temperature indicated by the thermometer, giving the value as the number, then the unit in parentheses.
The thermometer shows 37 (°C)
